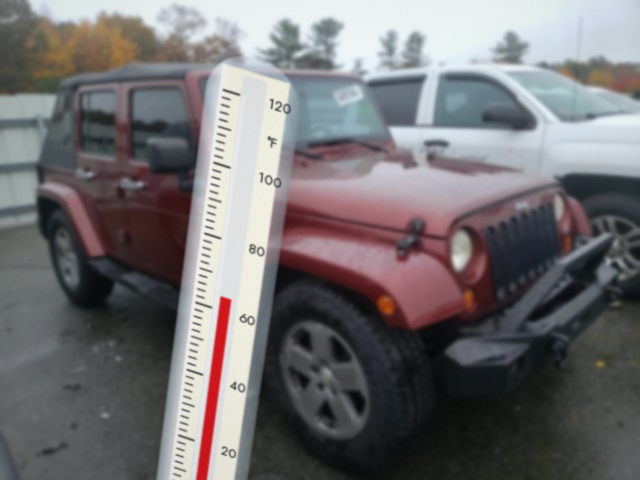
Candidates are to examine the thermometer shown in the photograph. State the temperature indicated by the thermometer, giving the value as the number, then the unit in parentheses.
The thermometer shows 64 (°F)
